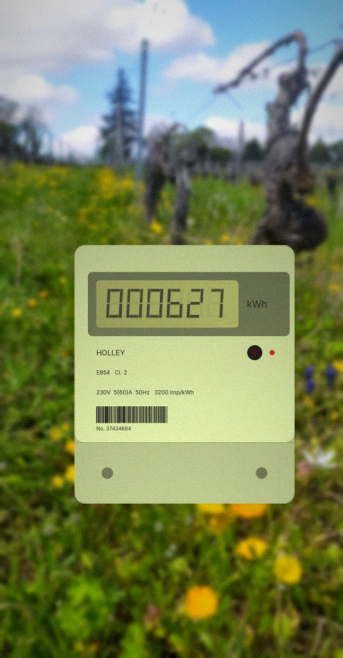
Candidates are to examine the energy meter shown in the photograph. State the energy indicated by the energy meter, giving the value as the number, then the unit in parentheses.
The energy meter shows 627 (kWh)
